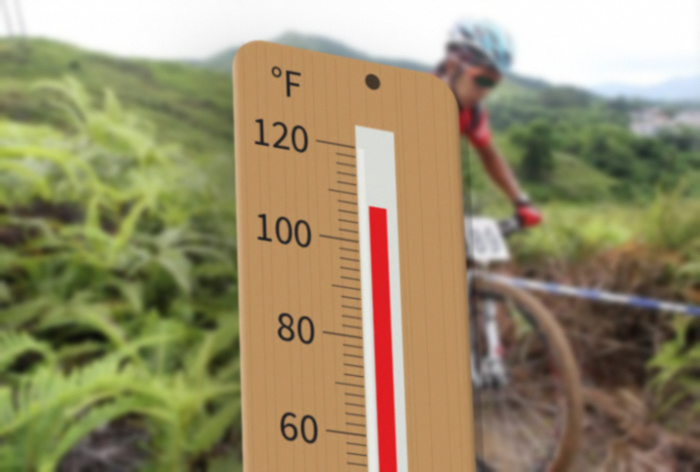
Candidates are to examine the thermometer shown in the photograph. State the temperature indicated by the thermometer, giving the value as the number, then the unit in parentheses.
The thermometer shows 108 (°F)
